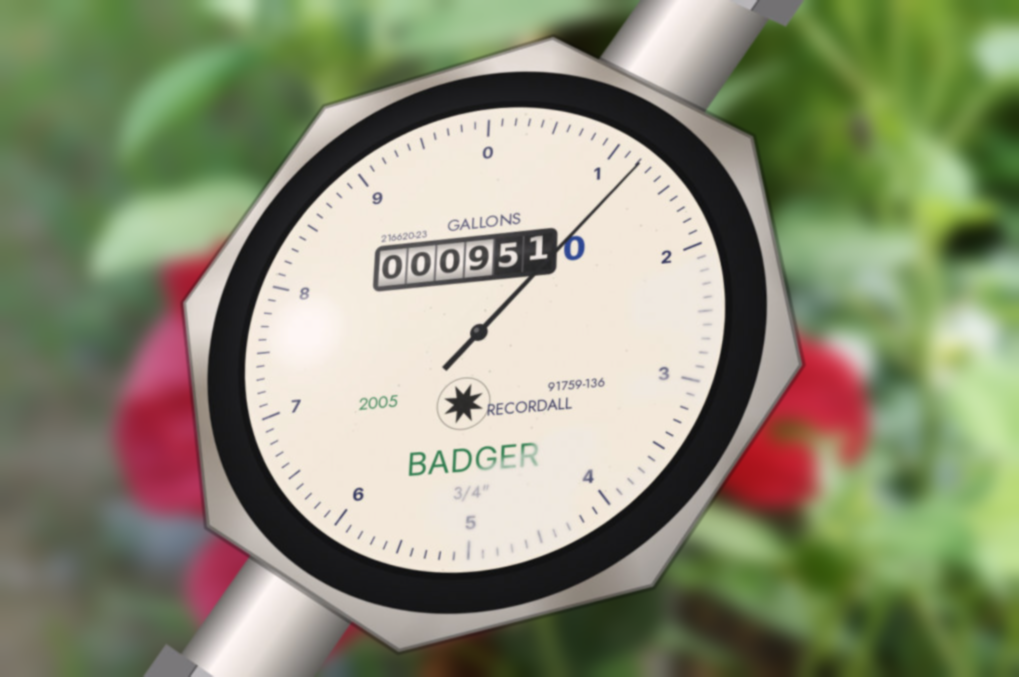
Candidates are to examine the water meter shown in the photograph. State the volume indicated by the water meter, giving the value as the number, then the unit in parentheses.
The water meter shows 9511.2 (gal)
